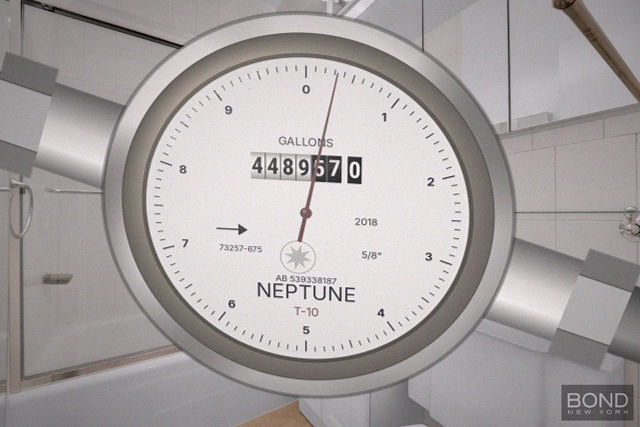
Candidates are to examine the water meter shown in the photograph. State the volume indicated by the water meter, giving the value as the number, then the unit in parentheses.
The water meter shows 4489570.3 (gal)
